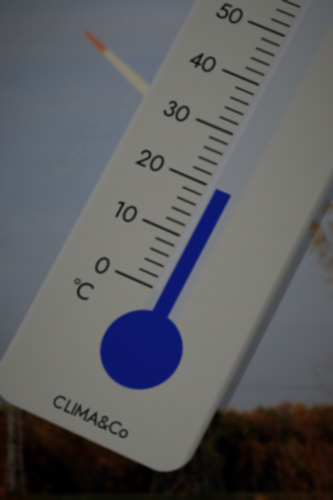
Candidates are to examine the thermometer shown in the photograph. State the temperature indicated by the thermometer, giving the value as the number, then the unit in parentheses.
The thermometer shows 20 (°C)
